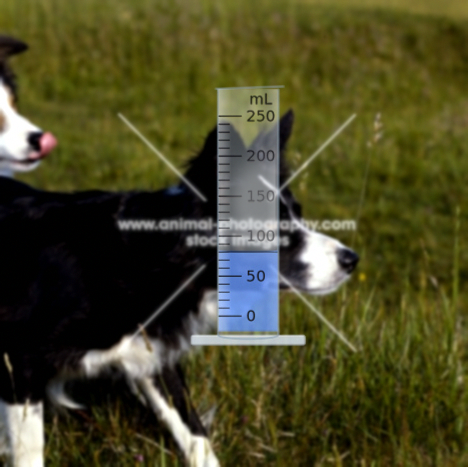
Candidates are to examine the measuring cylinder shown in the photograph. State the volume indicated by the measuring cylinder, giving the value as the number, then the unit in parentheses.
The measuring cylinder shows 80 (mL)
